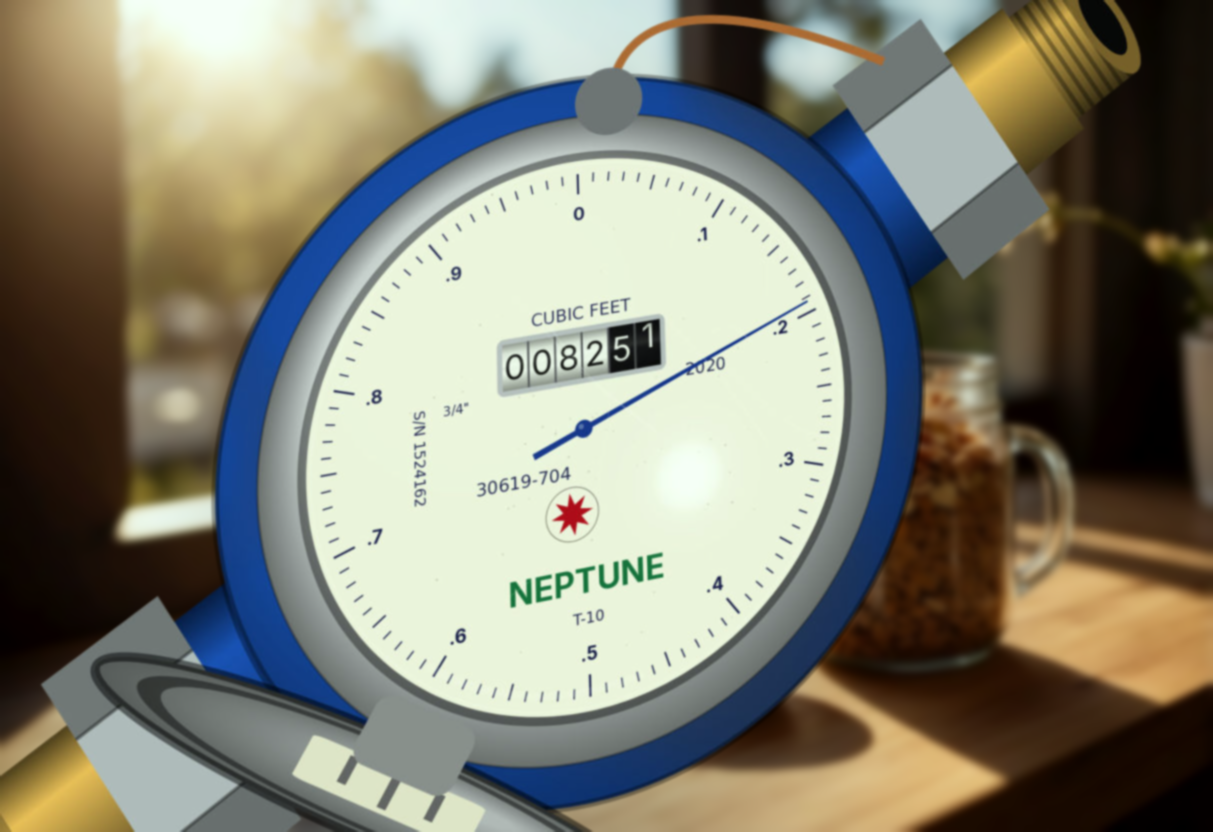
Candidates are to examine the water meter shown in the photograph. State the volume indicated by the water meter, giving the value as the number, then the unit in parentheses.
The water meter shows 8251.19 (ft³)
